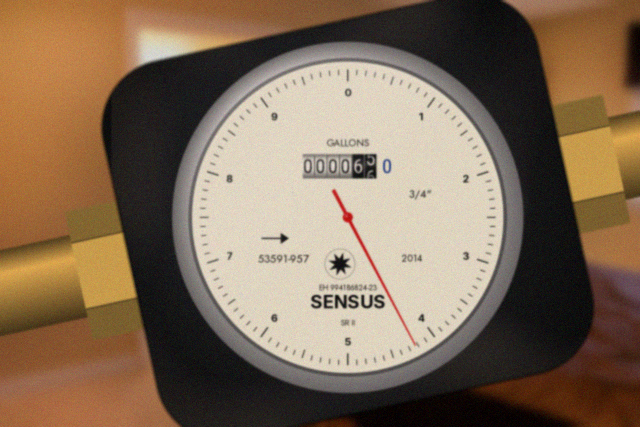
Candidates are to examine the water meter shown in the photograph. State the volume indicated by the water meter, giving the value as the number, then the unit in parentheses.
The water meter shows 654.2 (gal)
